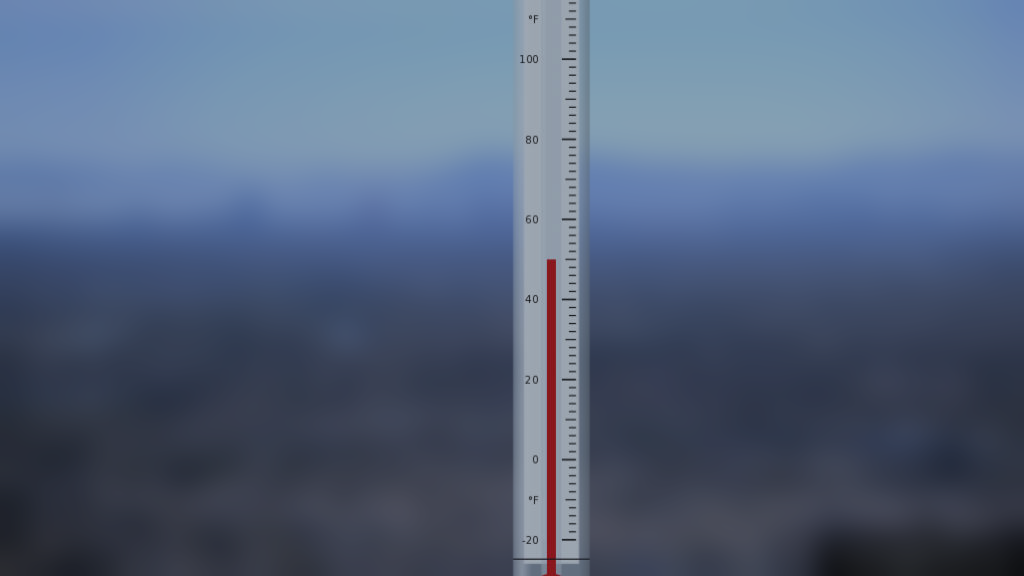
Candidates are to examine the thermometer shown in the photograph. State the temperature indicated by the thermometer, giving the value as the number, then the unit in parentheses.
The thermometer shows 50 (°F)
